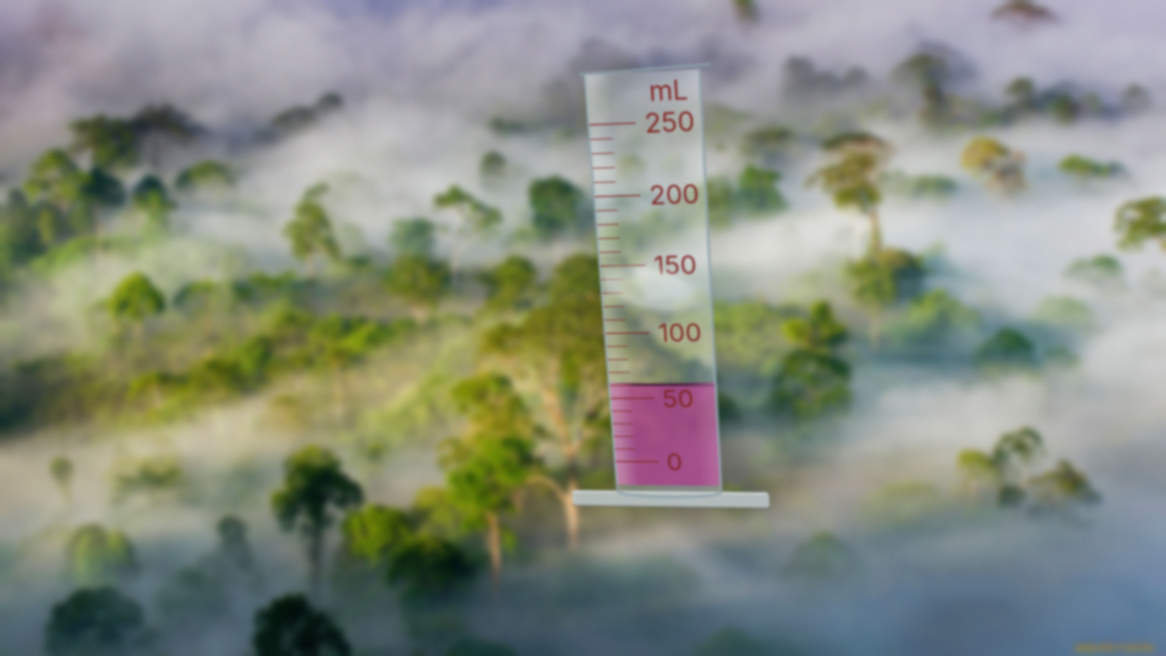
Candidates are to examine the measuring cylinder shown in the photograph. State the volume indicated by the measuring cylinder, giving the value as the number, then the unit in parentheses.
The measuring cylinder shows 60 (mL)
